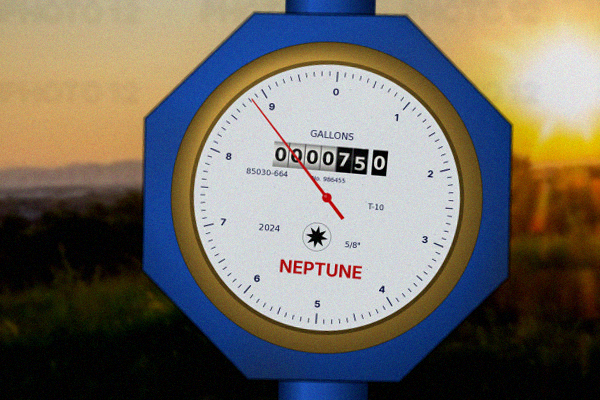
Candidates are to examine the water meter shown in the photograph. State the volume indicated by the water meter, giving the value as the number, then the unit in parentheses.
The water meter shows 748.8 (gal)
